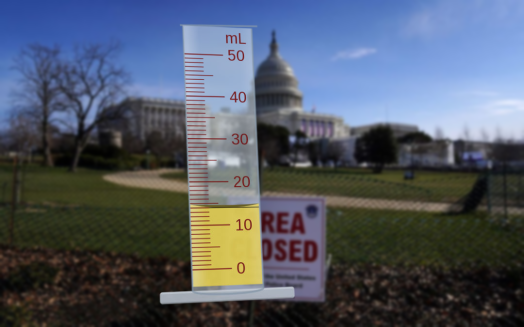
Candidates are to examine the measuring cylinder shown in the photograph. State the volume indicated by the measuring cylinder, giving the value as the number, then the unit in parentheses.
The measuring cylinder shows 14 (mL)
